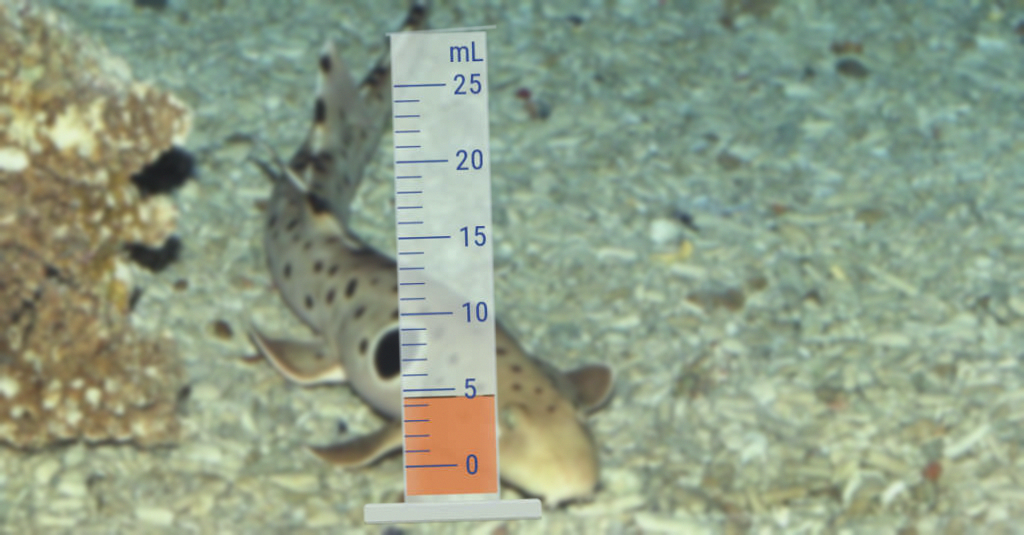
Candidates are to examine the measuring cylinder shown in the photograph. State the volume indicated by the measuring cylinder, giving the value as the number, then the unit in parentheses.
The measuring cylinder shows 4.5 (mL)
